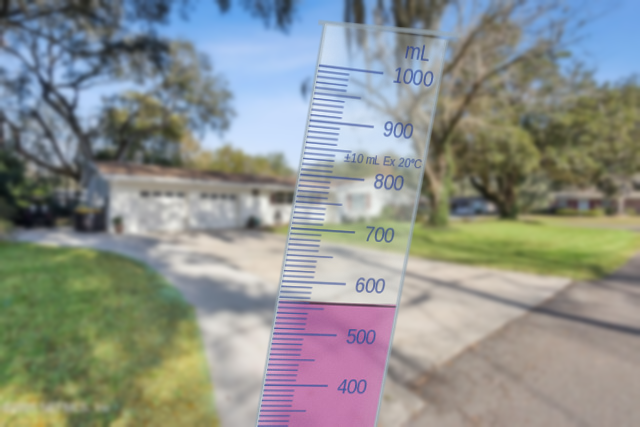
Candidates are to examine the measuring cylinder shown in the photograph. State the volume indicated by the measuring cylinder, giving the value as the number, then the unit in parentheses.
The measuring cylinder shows 560 (mL)
